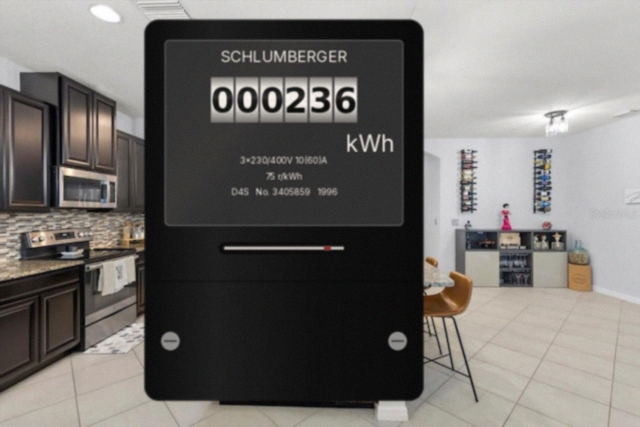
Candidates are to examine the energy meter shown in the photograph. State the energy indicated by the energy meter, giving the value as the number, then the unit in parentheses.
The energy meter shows 236 (kWh)
